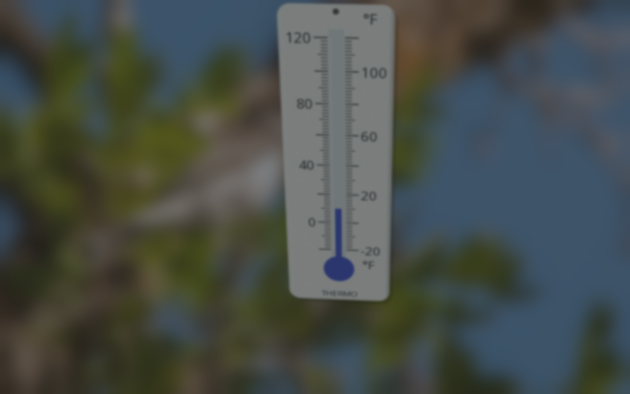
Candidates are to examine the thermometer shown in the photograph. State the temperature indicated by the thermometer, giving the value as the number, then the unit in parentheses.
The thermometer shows 10 (°F)
